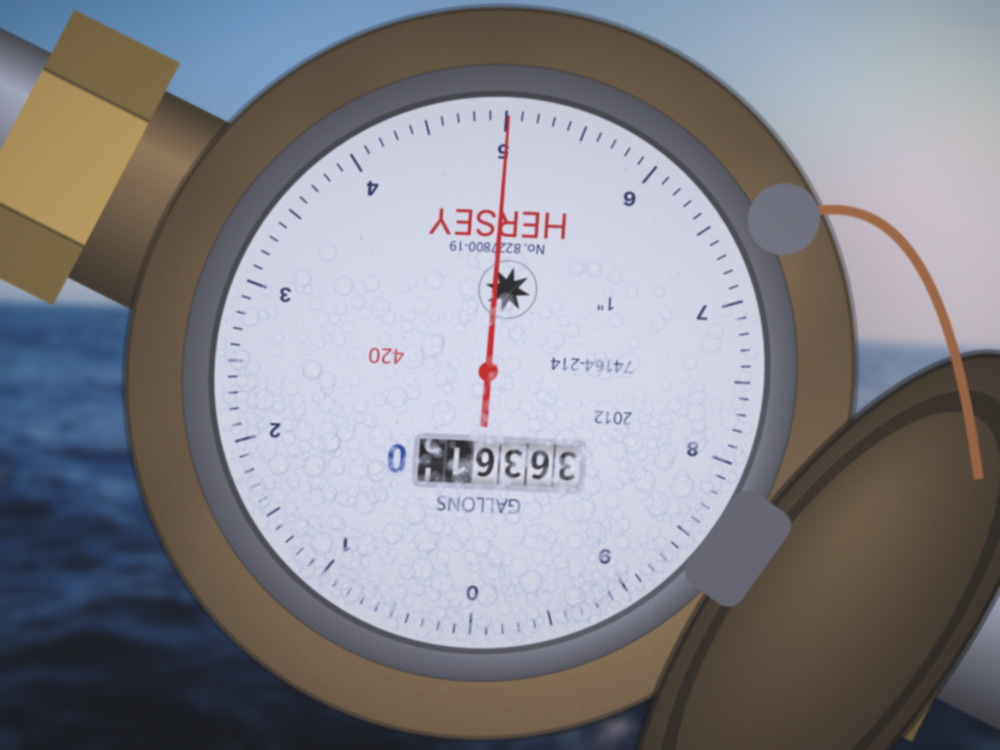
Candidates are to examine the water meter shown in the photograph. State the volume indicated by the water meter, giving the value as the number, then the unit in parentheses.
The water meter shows 3636115.0 (gal)
